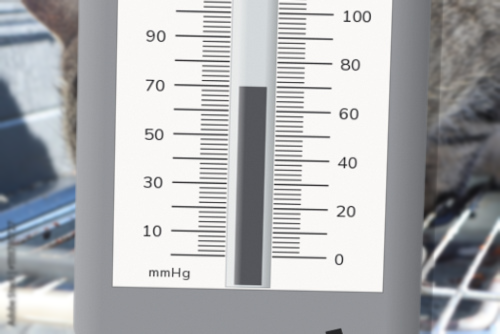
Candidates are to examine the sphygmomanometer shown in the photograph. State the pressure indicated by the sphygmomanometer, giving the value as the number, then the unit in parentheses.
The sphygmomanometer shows 70 (mmHg)
